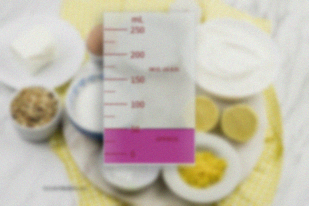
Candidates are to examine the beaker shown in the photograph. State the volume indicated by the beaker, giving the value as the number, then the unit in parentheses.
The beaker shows 50 (mL)
